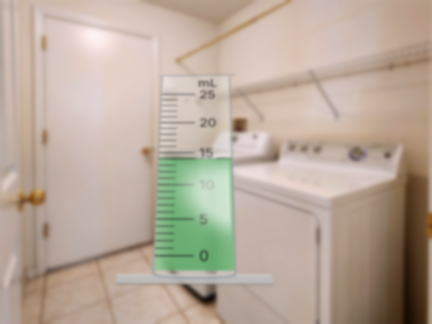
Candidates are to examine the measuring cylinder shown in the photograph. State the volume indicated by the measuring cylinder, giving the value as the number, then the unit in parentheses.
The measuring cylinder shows 14 (mL)
